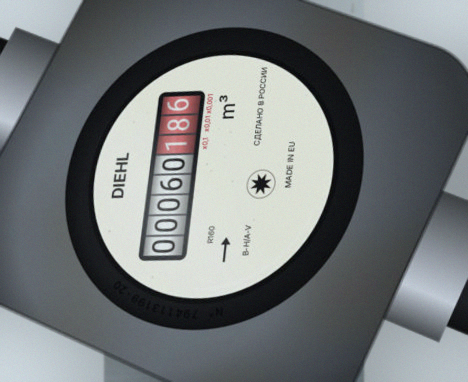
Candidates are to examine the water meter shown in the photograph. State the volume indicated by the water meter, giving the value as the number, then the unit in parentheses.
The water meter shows 60.186 (m³)
